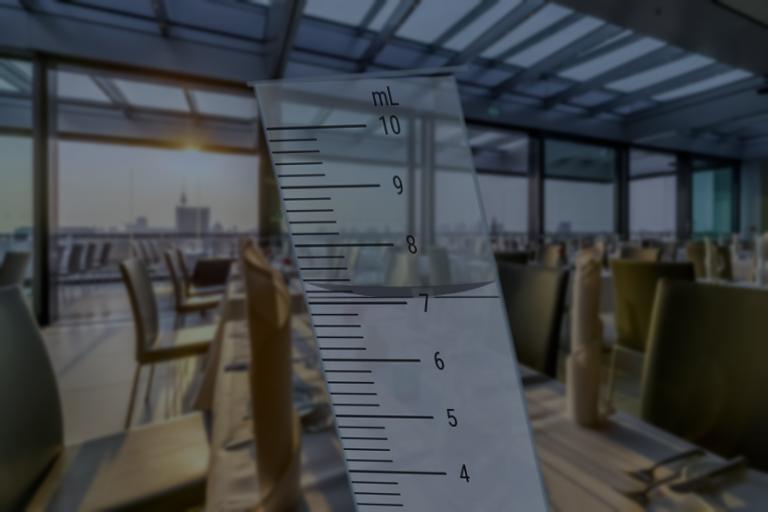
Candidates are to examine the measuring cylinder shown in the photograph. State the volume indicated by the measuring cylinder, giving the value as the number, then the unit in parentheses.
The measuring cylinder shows 7.1 (mL)
